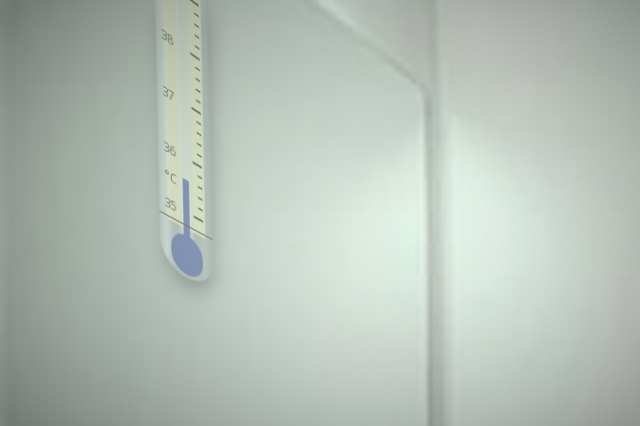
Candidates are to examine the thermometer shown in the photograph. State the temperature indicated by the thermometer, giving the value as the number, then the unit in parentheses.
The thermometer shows 35.6 (°C)
